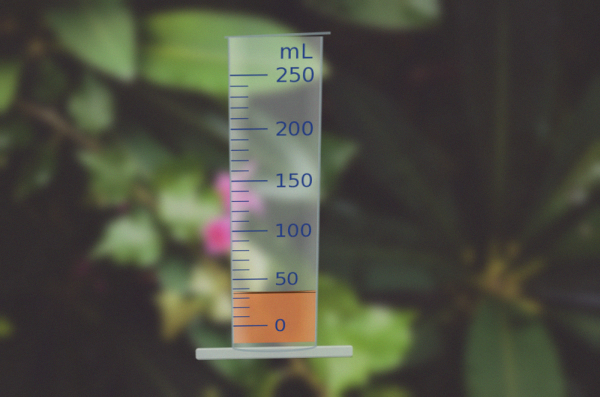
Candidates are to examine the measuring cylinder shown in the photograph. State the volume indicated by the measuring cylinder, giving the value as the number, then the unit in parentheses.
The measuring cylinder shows 35 (mL)
